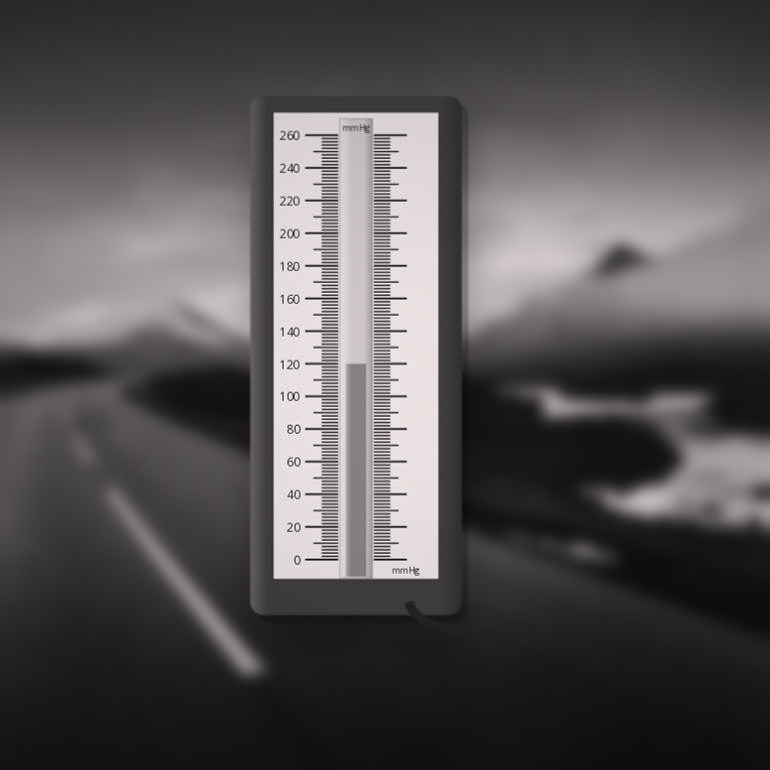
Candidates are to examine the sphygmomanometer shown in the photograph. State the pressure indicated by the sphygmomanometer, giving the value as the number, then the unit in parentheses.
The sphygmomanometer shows 120 (mmHg)
